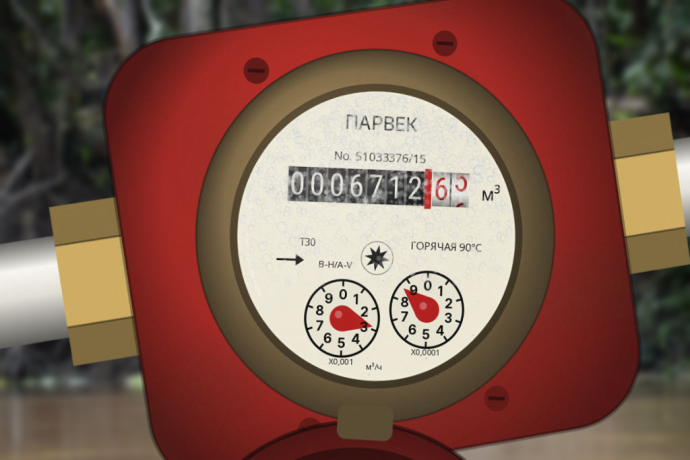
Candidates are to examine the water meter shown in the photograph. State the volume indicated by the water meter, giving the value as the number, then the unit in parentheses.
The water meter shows 6712.6528 (m³)
